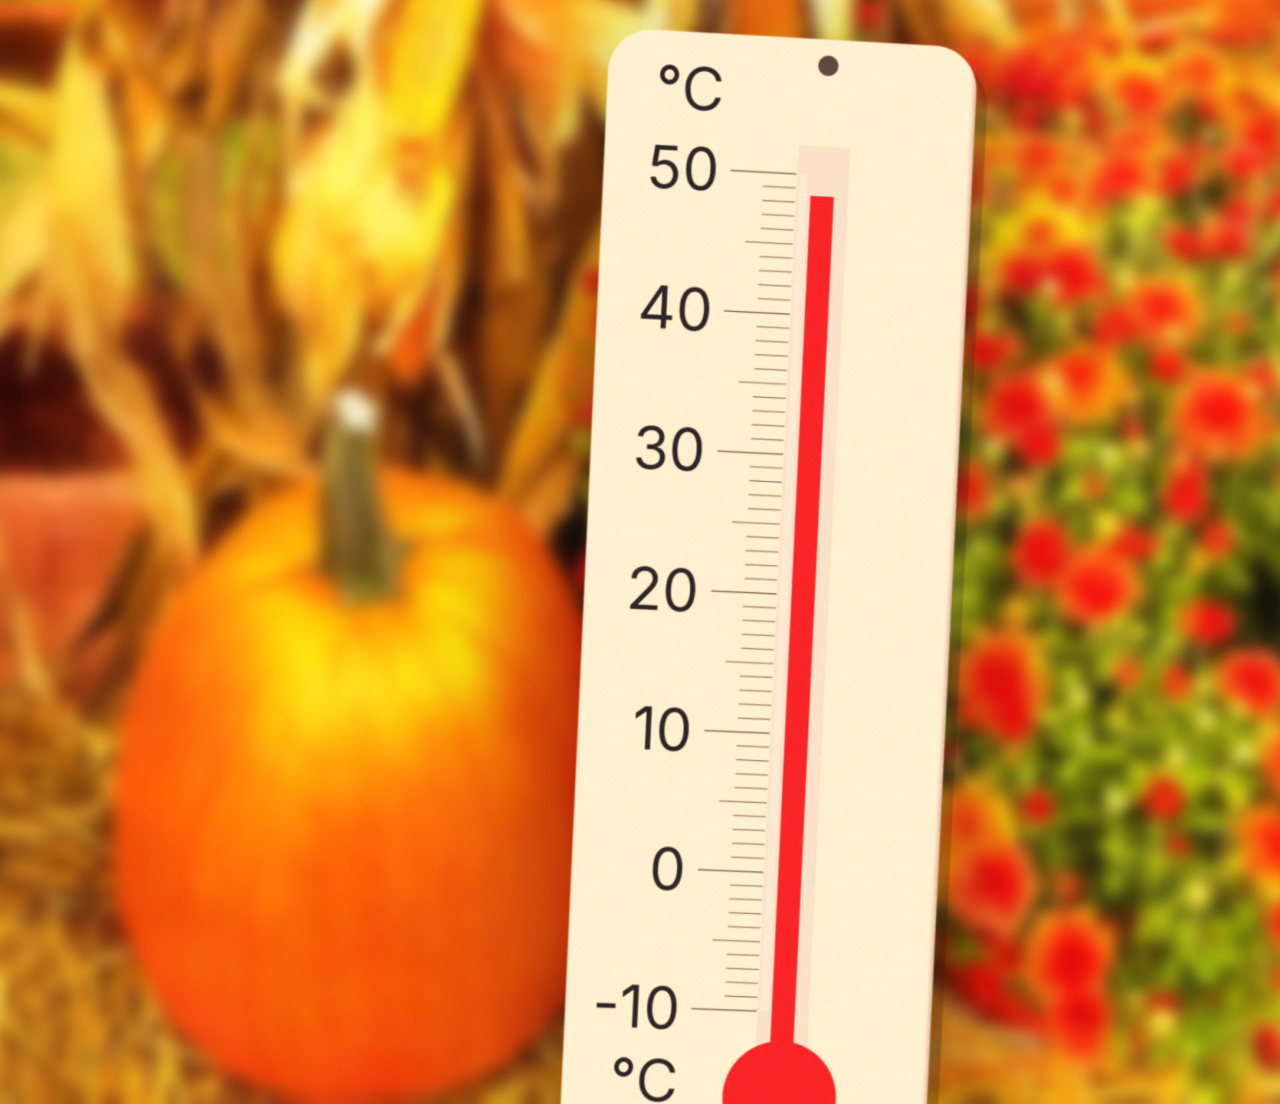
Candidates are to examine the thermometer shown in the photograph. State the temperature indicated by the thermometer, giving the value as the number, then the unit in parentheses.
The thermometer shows 48.5 (°C)
